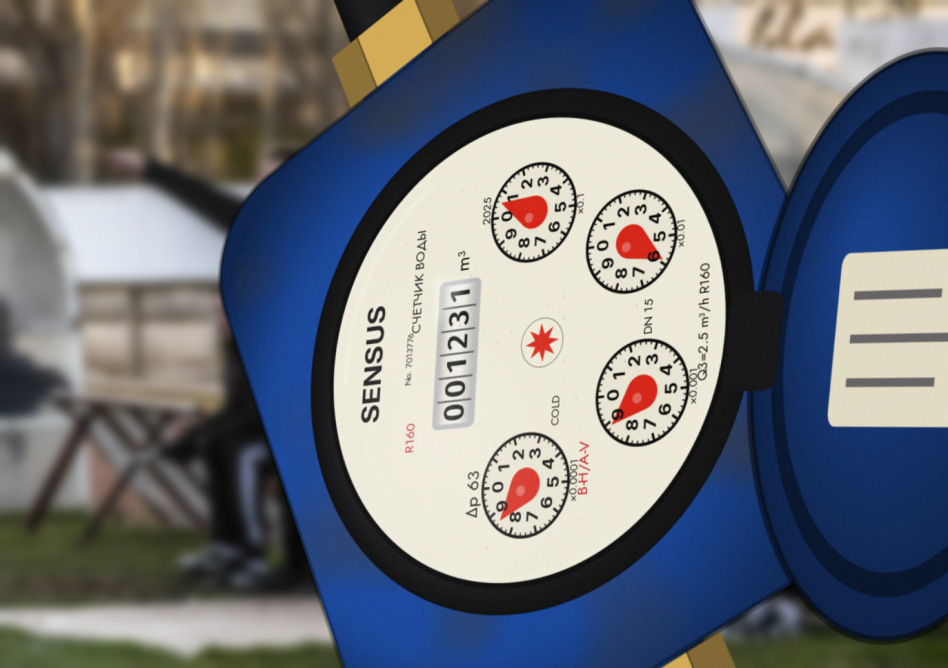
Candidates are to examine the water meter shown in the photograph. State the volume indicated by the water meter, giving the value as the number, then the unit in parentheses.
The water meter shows 1231.0588 (m³)
